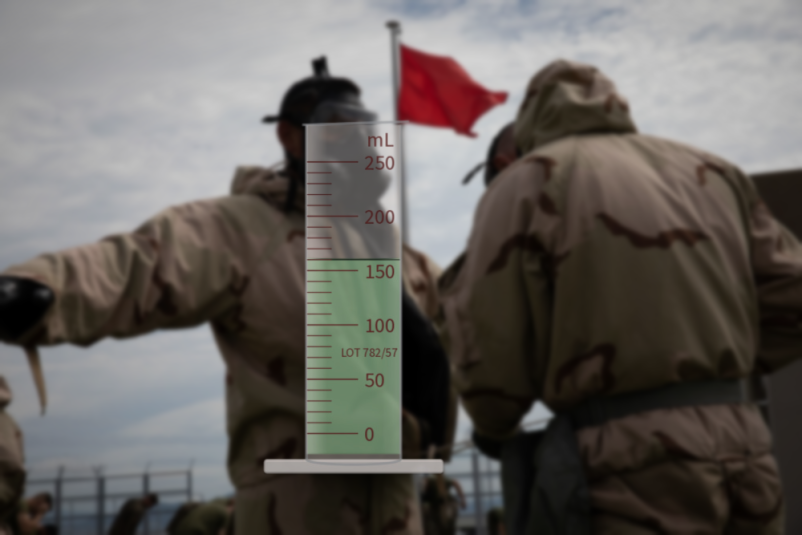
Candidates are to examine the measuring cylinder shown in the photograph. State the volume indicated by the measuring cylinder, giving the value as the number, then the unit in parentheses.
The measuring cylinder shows 160 (mL)
